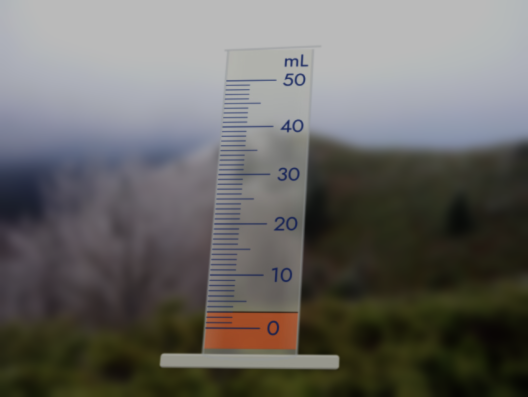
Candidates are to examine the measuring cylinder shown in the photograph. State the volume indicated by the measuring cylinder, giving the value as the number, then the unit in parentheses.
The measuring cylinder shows 3 (mL)
